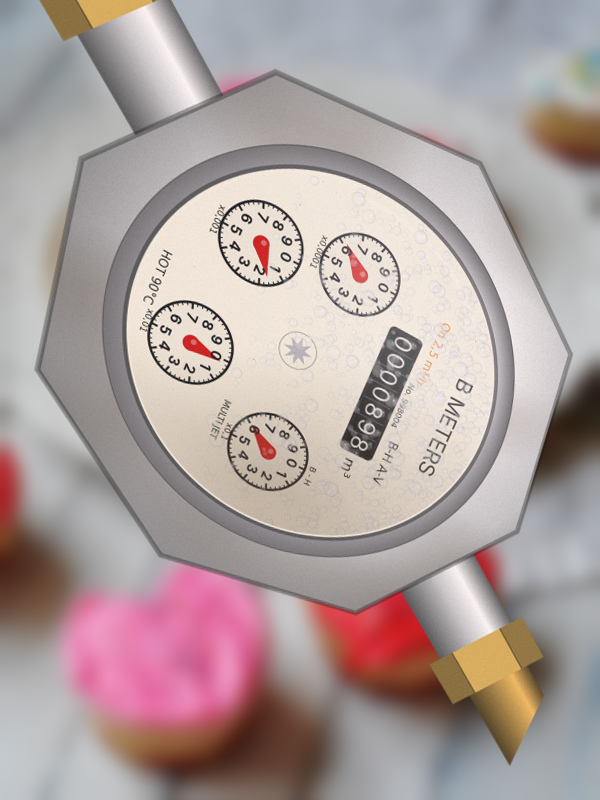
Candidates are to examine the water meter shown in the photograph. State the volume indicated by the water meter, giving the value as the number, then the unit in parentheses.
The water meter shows 898.6016 (m³)
